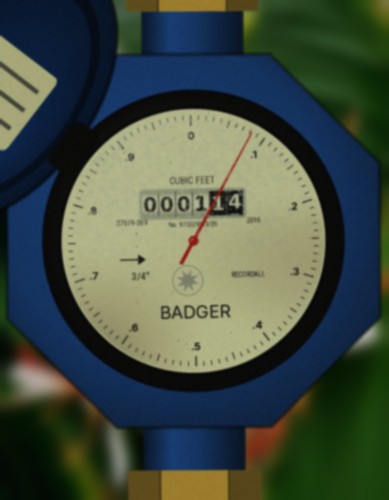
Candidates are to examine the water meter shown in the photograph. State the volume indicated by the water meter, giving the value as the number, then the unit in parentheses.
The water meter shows 114.08 (ft³)
